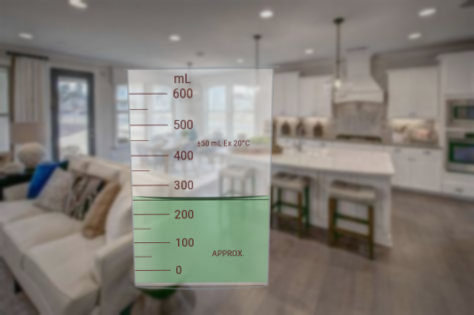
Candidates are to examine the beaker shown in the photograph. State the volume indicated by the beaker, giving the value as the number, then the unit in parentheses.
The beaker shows 250 (mL)
